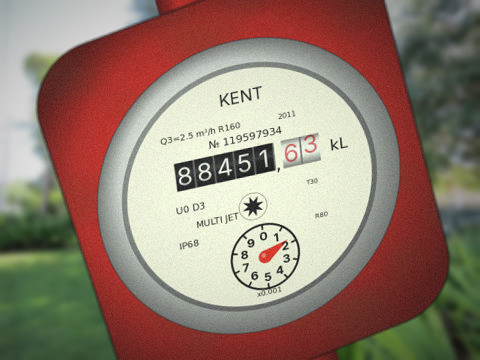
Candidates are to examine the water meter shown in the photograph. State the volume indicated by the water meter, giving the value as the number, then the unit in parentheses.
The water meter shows 88451.631 (kL)
